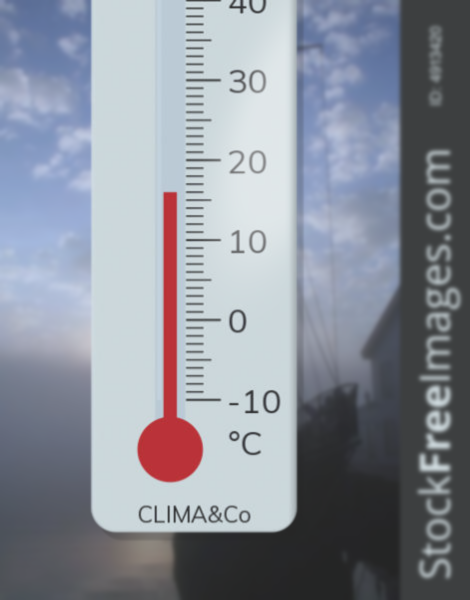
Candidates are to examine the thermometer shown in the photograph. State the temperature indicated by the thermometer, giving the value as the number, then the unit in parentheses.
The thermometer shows 16 (°C)
